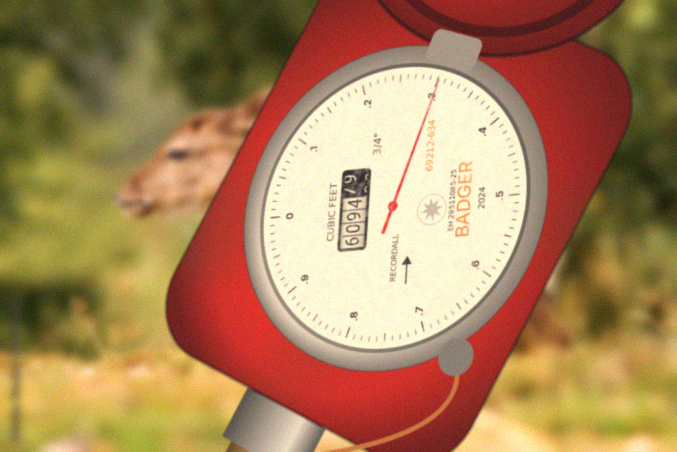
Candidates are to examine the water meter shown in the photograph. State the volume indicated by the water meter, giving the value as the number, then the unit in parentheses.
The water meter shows 609479.30 (ft³)
